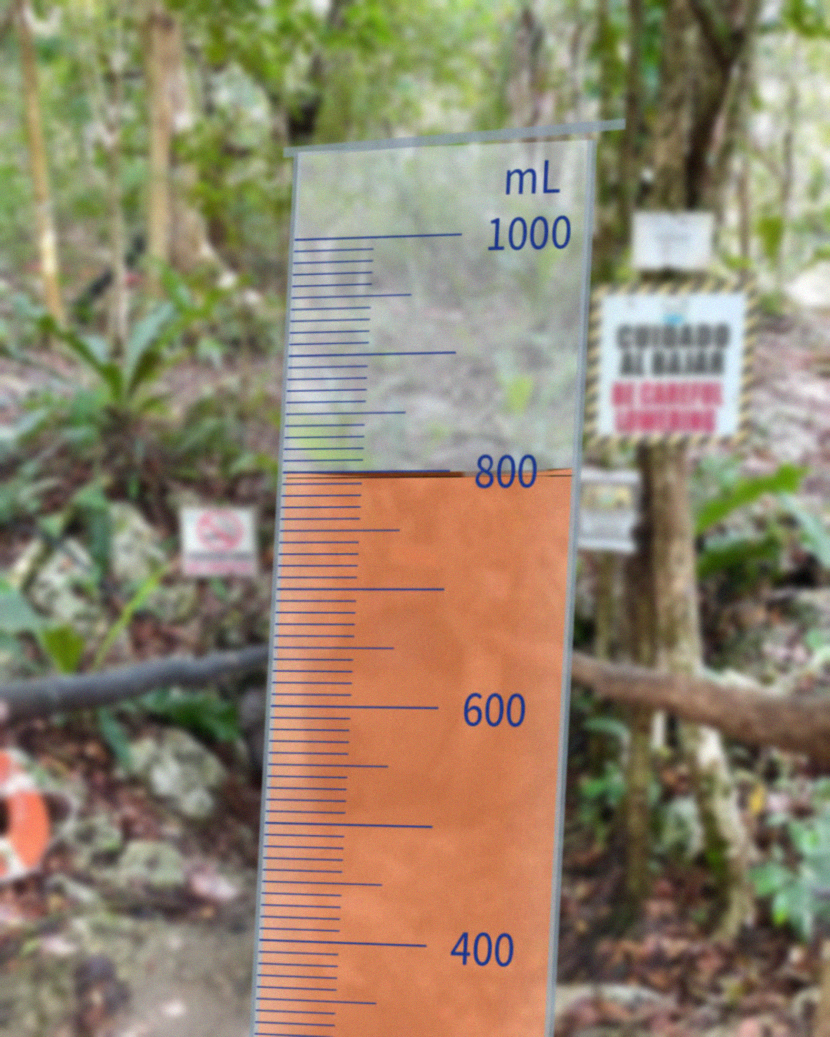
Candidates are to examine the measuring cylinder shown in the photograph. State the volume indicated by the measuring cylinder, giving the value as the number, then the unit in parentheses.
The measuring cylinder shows 795 (mL)
